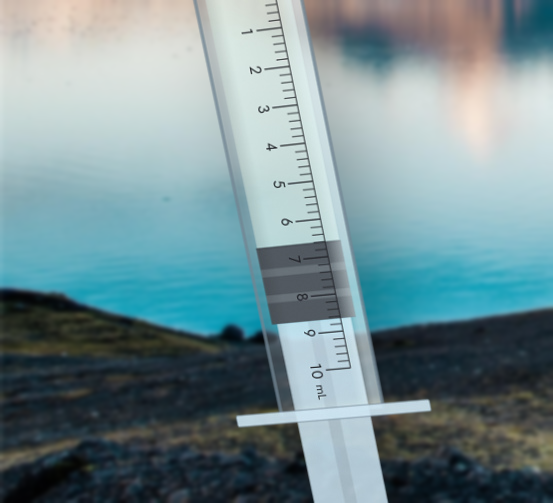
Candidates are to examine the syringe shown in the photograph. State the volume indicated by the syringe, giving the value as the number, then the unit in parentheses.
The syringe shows 6.6 (mL)
